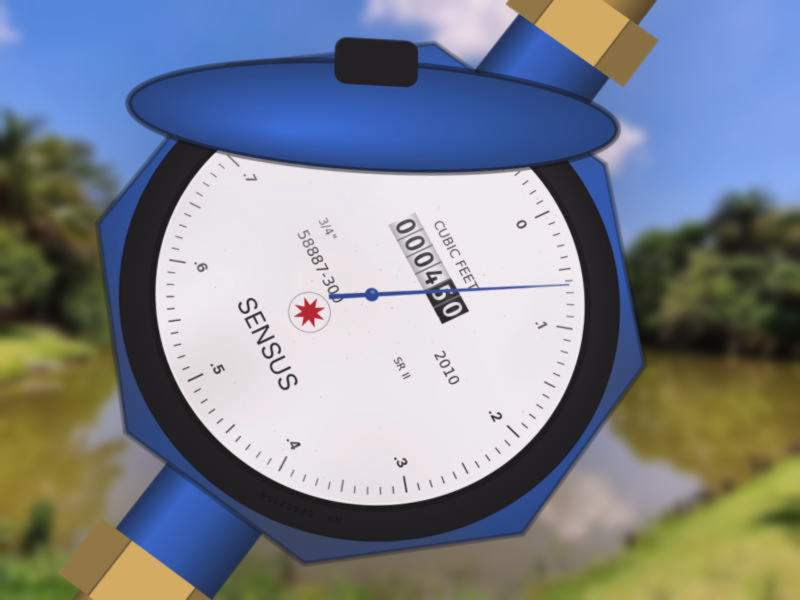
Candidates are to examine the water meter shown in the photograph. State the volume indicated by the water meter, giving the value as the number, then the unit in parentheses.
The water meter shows 450.06 (ft³)
